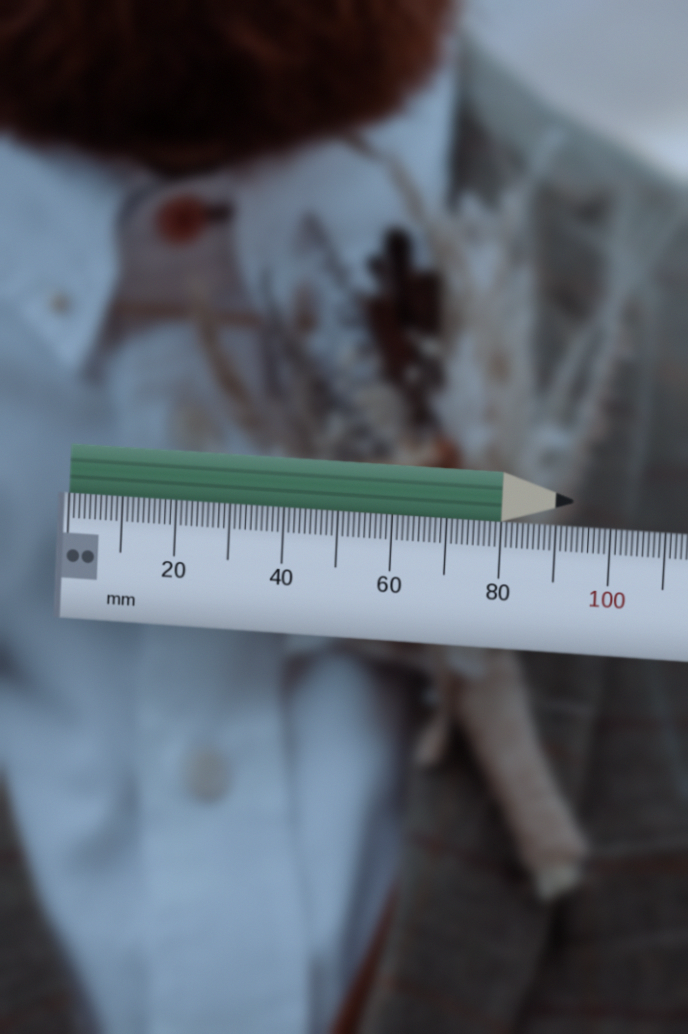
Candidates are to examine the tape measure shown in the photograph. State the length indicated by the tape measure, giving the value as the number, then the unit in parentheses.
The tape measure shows 93 (mm)
